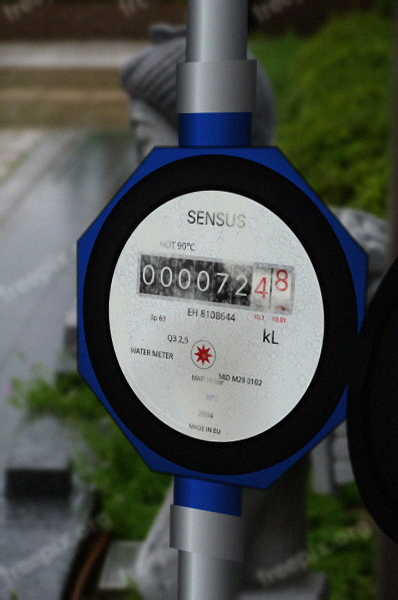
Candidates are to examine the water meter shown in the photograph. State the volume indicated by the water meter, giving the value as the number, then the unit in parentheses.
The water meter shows 72.48 (kL)
